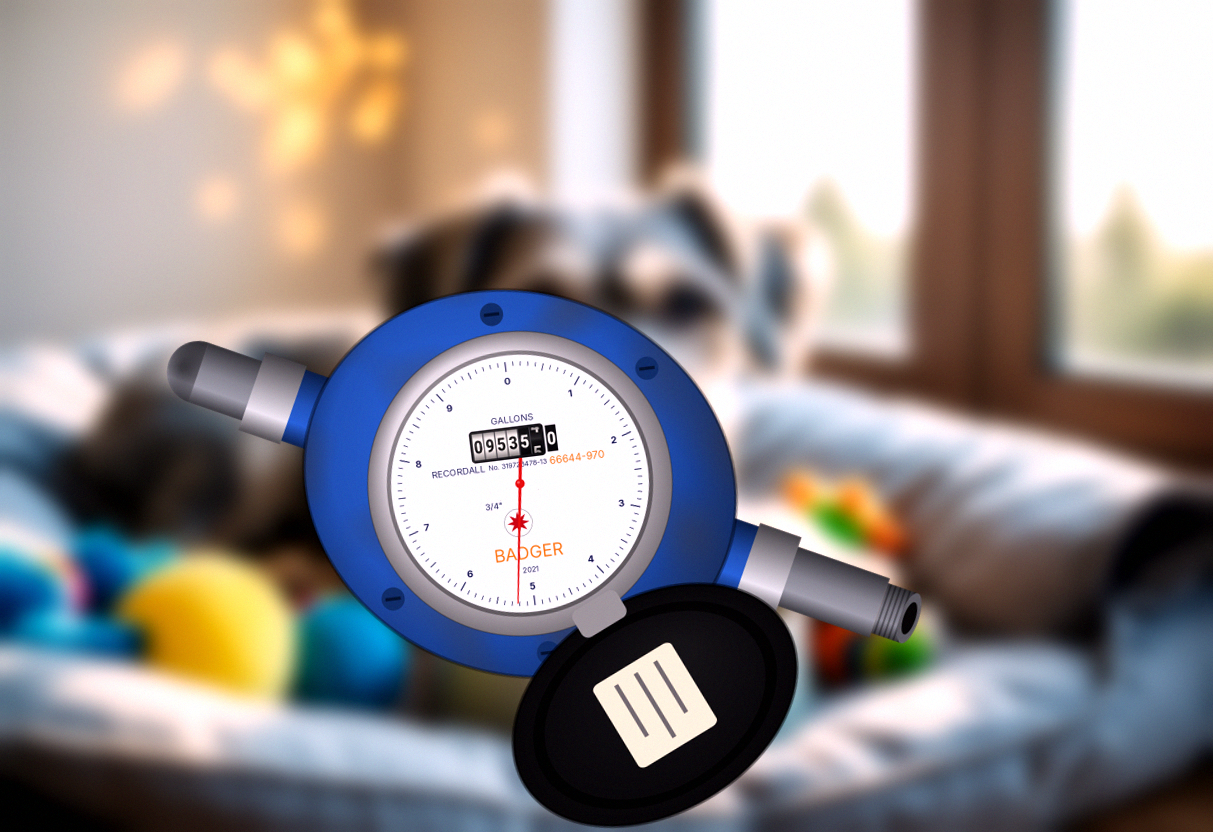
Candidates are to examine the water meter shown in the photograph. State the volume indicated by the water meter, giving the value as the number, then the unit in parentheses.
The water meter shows 953545.2 (gal)
